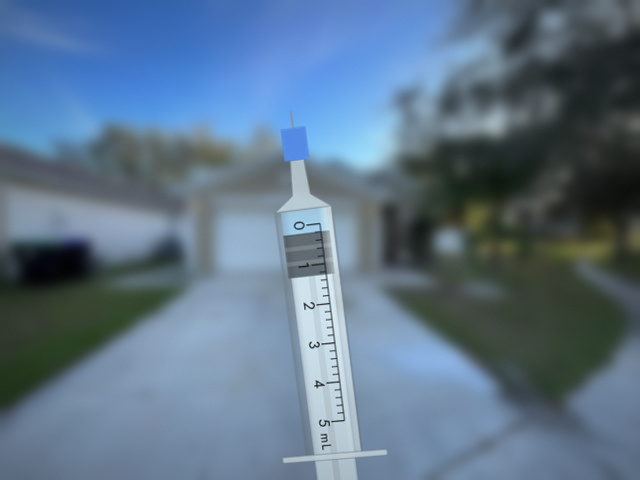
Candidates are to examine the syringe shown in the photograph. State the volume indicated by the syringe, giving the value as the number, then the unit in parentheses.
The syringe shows 0.2 (mL)
